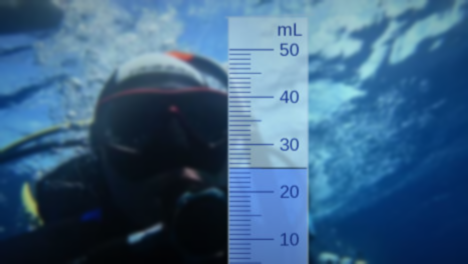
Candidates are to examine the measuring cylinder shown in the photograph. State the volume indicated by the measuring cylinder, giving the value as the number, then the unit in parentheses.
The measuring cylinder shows 25 (mL)
